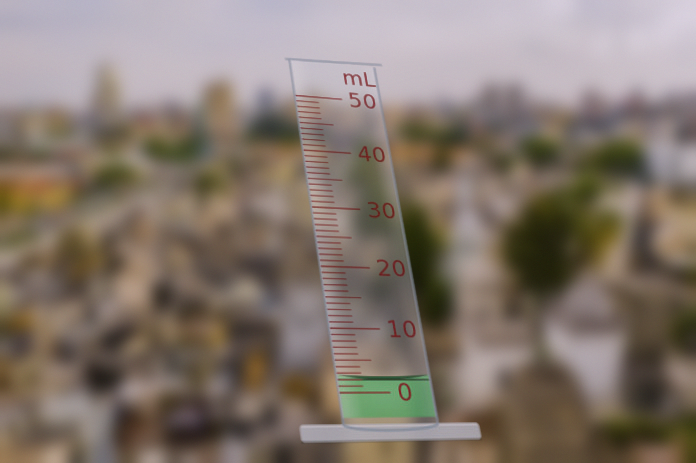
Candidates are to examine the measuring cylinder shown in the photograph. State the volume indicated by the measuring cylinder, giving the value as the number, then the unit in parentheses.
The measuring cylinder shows 2 (mL)
